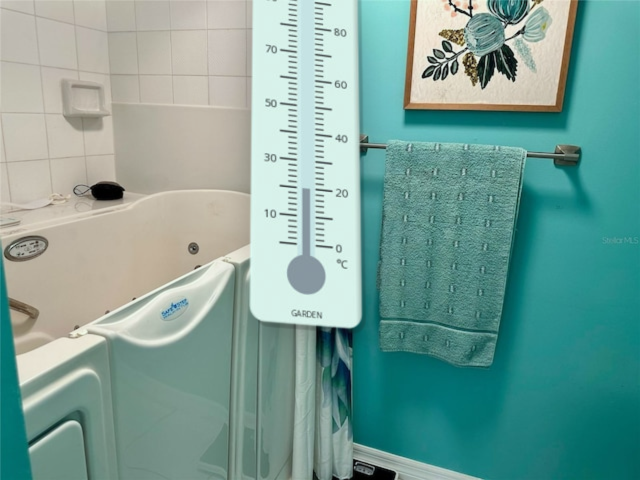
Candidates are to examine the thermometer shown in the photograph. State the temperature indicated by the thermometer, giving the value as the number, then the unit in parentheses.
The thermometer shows 20 (°C)
